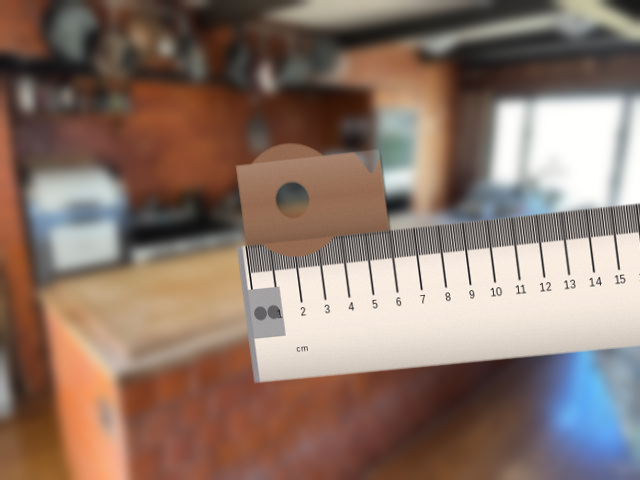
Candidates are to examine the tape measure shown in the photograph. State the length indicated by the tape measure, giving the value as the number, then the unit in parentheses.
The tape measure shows 6 (cm)
